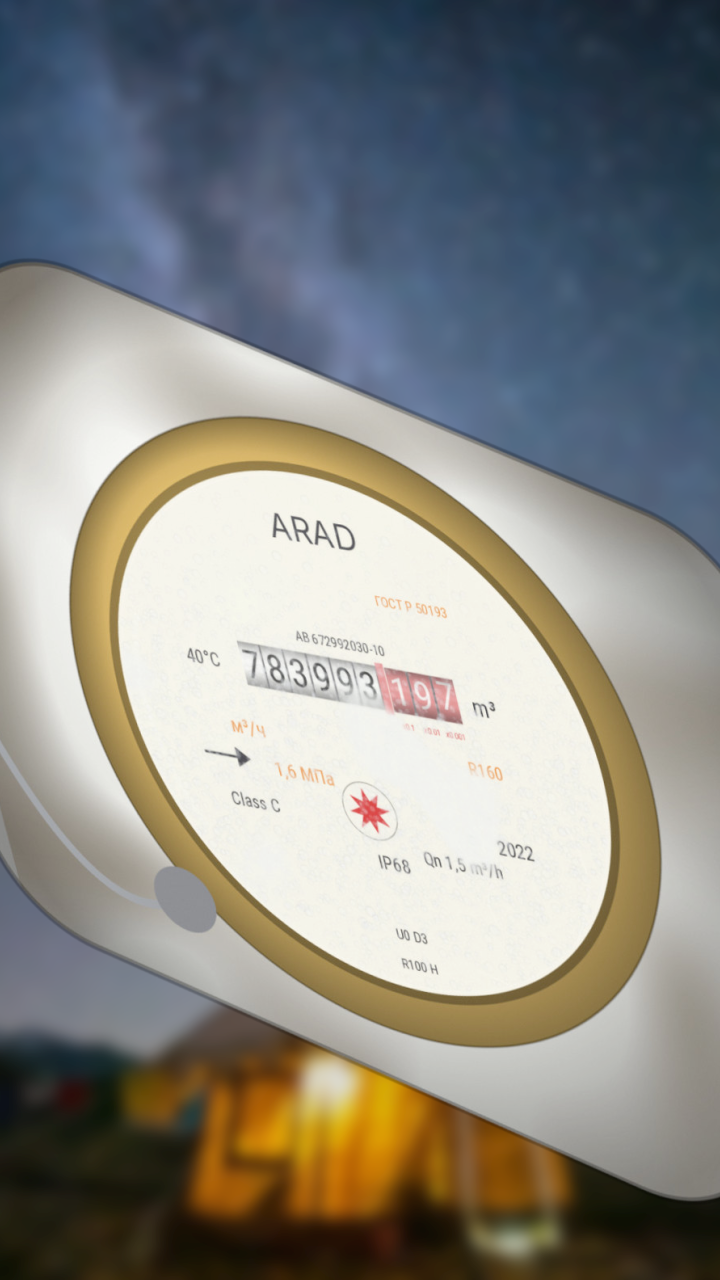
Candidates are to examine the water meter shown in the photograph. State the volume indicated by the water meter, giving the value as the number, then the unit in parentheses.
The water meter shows 783993.197 (m³)
